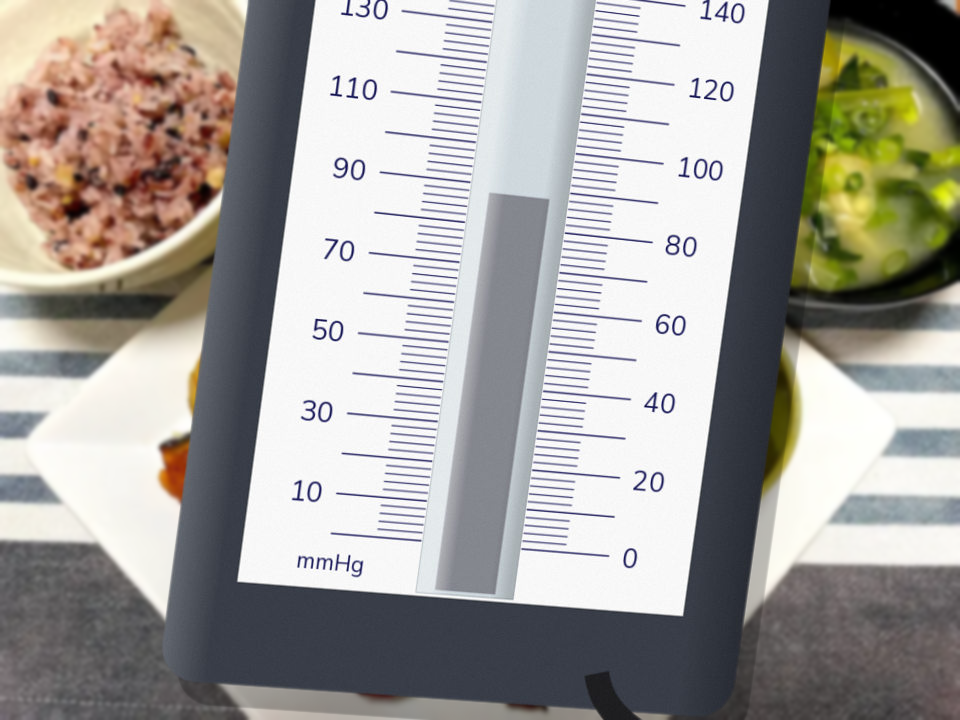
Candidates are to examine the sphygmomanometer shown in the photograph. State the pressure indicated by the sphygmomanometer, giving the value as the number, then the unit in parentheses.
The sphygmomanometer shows 88 (mmHg)
